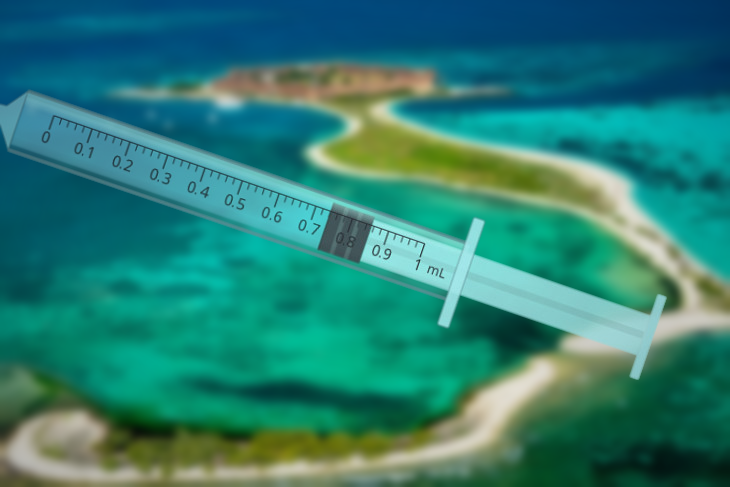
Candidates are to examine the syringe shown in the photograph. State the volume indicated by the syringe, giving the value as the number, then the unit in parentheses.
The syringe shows 0.74 (mL)
